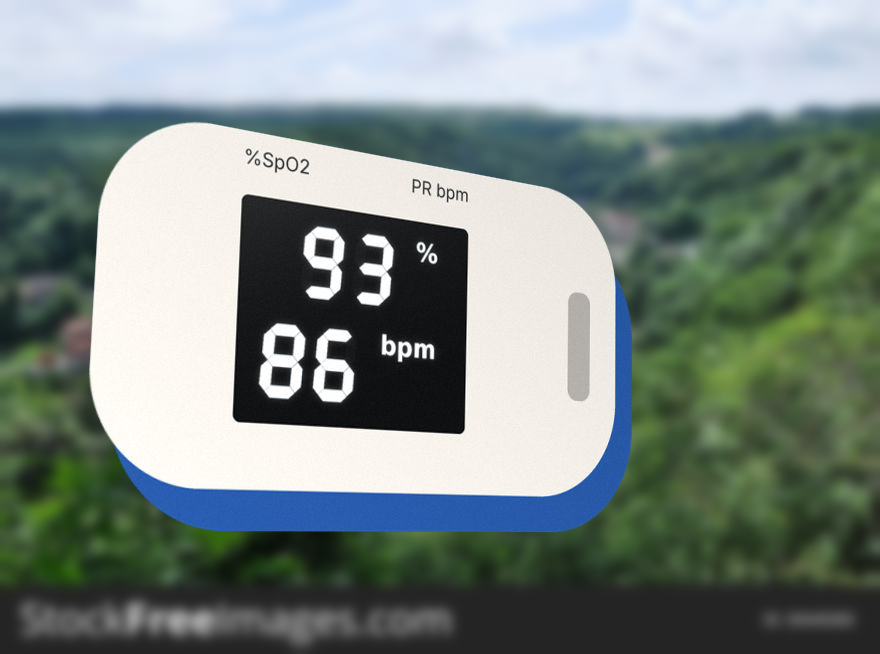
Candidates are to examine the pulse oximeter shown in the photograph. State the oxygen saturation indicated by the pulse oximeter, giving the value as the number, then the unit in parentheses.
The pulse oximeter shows 93 (%)
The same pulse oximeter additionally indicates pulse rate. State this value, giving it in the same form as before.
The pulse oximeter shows 86 (bpm)
